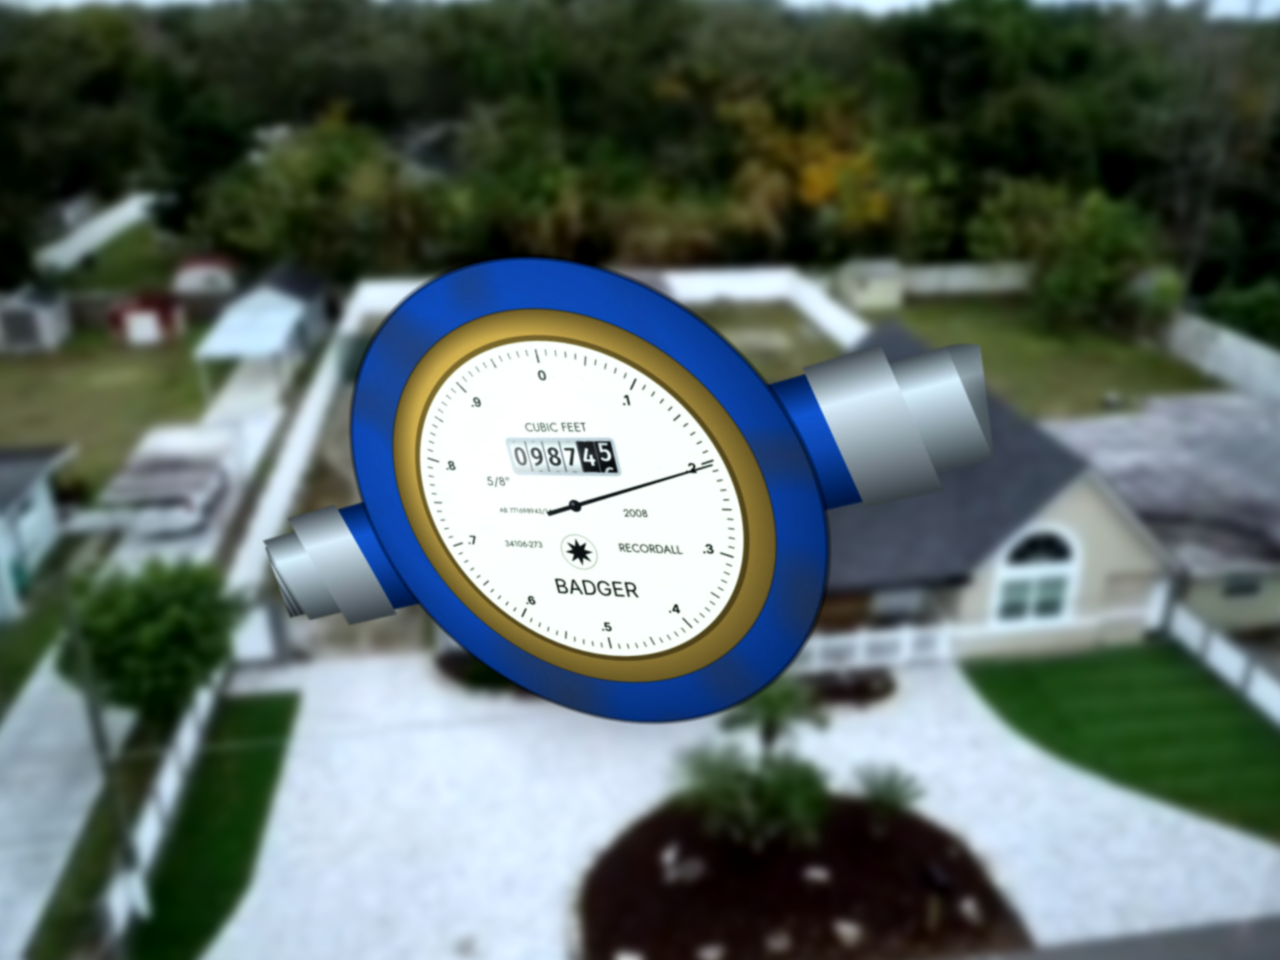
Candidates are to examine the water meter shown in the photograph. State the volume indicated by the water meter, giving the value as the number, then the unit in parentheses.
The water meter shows 98745.20 (ft³)
